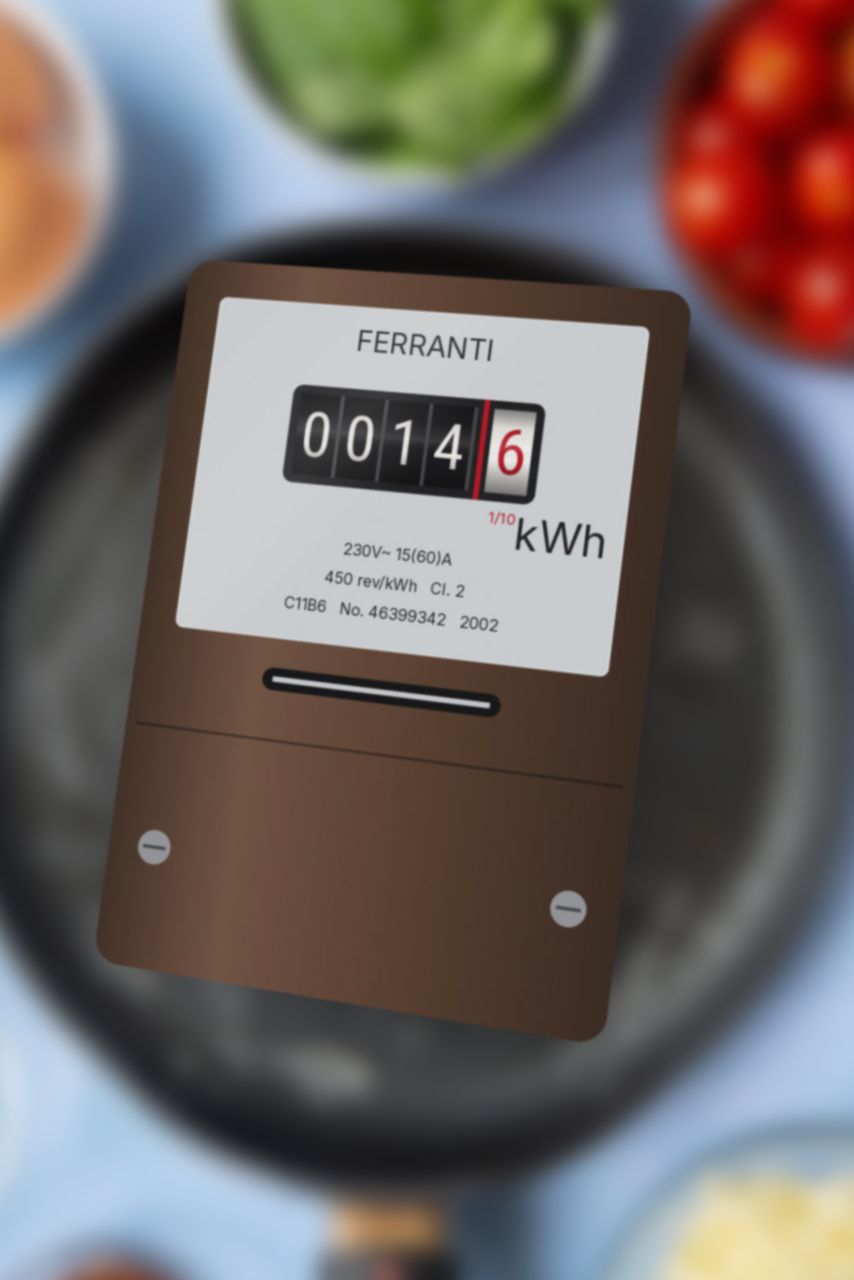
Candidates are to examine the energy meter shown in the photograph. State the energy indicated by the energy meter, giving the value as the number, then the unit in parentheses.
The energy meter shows 14.6 (kWh)
